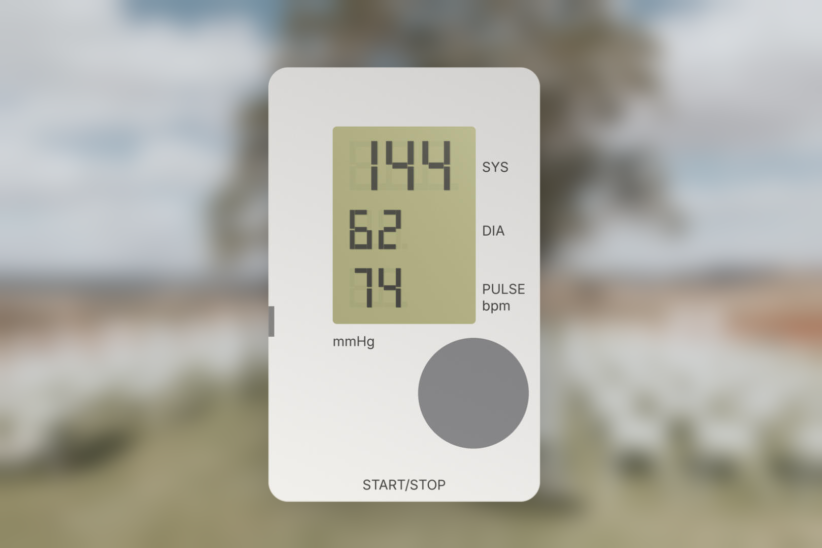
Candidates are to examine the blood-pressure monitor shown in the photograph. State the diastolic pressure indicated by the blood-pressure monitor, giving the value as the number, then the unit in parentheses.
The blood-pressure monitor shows 62 (mmHg)
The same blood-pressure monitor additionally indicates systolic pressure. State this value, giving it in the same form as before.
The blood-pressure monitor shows 144 (mmHg)
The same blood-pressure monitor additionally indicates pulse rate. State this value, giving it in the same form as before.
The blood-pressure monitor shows 74 (bpm)
